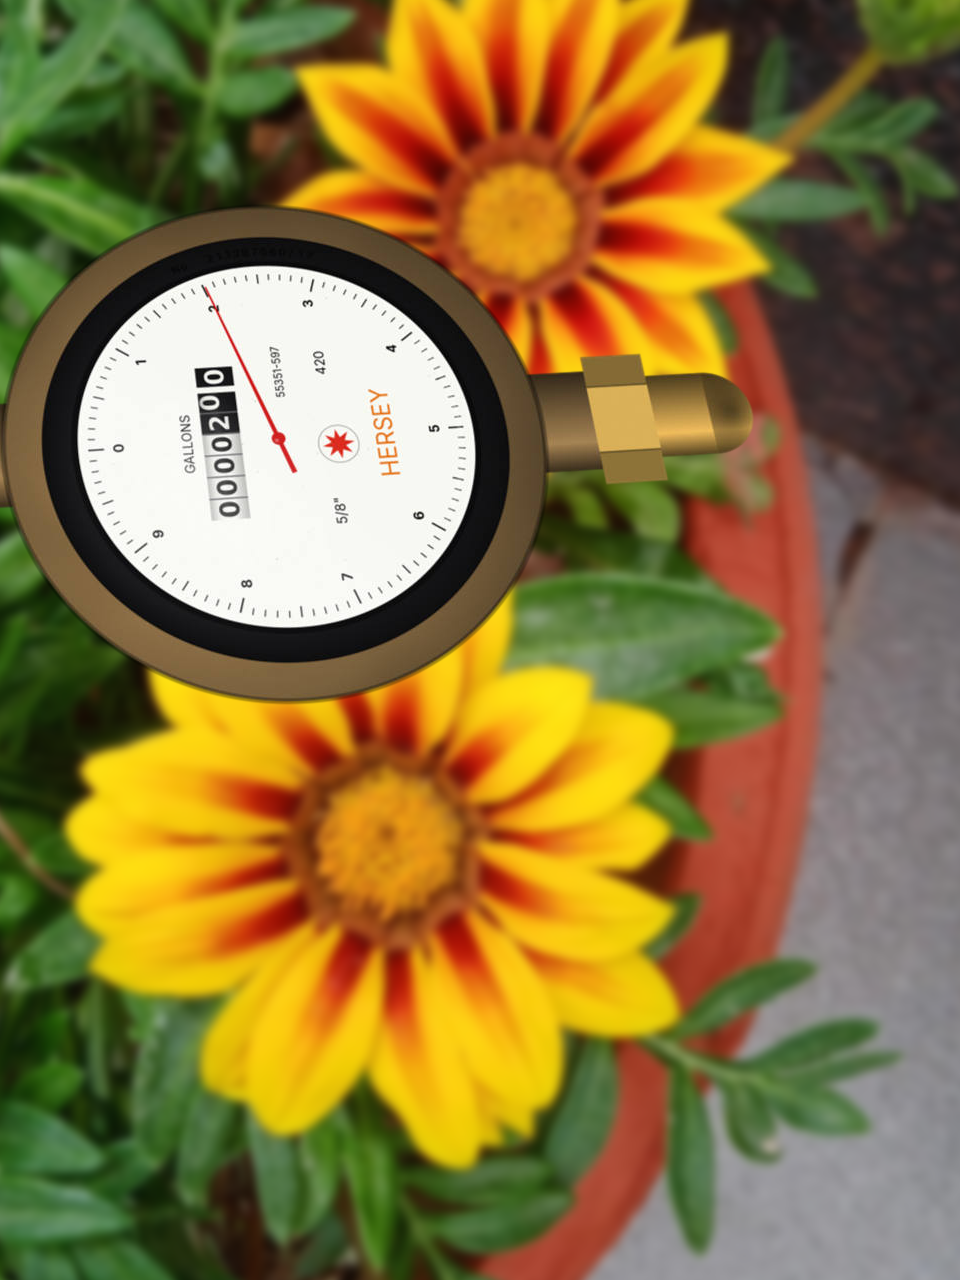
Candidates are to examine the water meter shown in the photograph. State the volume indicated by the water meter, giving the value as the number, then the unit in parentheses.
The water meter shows 202.0 (gal)
